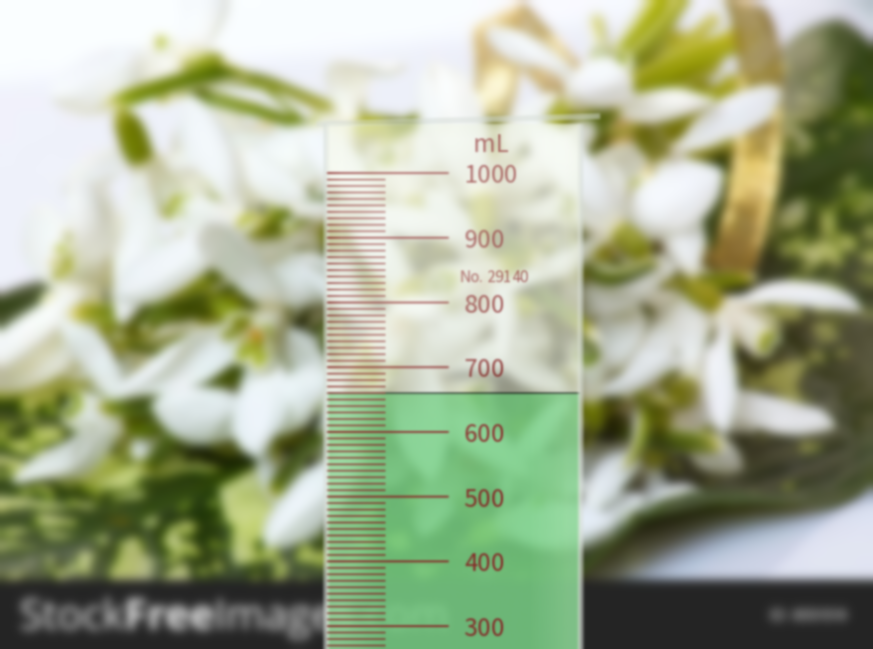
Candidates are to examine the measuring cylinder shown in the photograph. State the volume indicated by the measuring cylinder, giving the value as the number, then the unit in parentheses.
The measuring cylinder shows 660 (mL)
